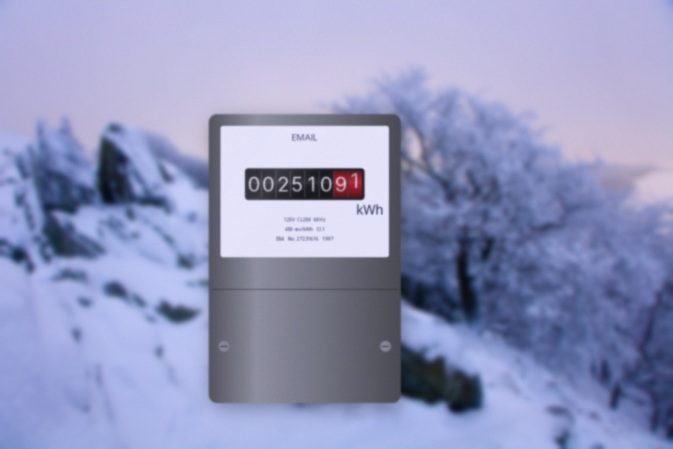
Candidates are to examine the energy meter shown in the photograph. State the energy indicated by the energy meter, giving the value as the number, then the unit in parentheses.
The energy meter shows 2510.91 (kWh)
